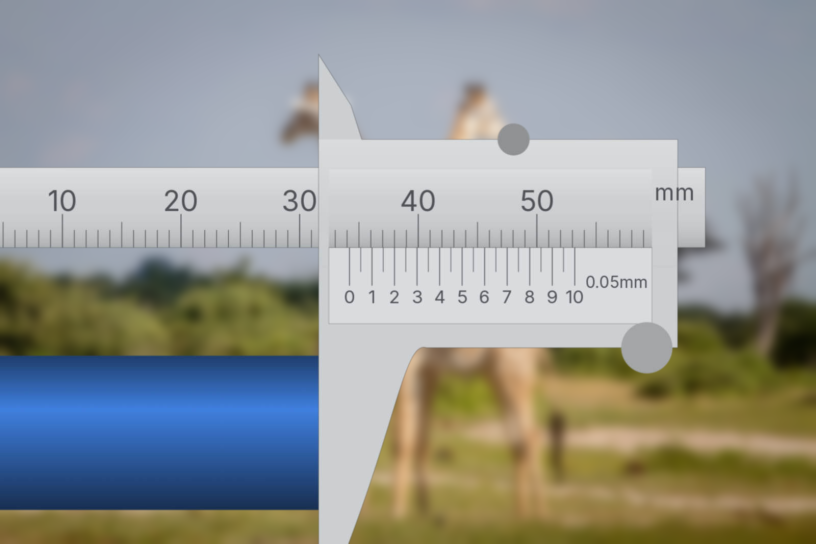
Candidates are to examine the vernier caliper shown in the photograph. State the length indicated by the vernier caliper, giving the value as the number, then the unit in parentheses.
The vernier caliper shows 34.2 (mm)
